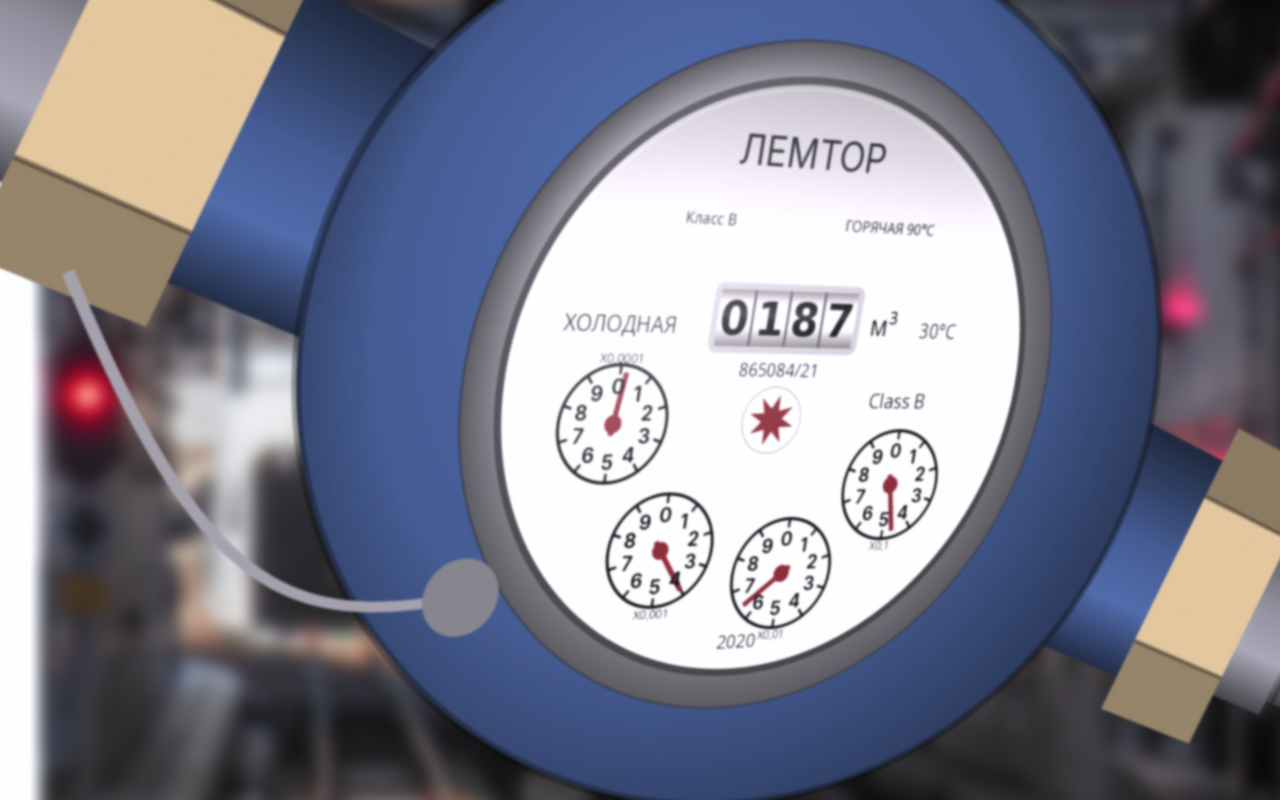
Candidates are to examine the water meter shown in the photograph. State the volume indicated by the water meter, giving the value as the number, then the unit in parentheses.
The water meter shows 187.4640 (m³)
